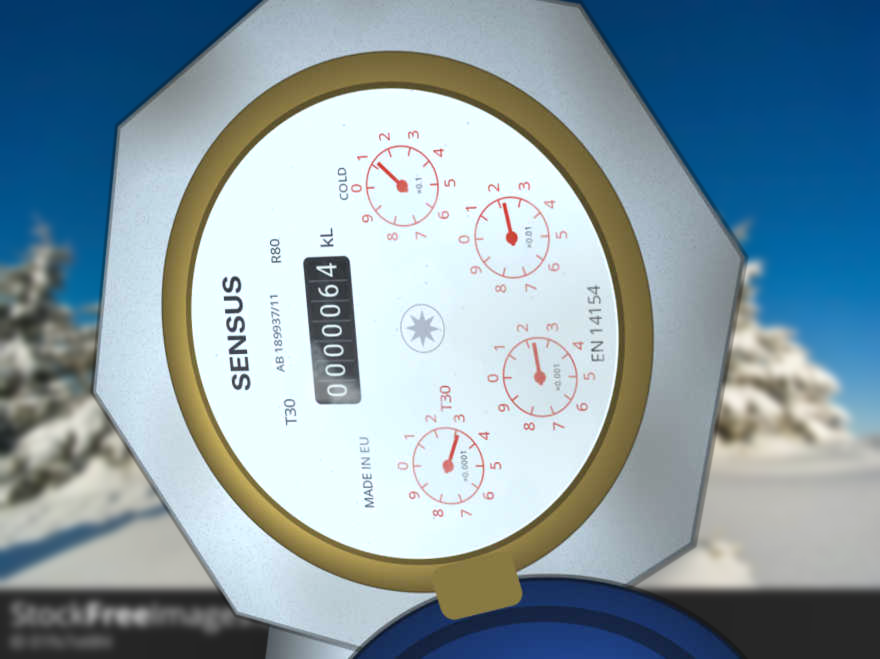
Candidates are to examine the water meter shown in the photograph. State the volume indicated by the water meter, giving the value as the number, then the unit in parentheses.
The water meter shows 64.1223 (kL)
